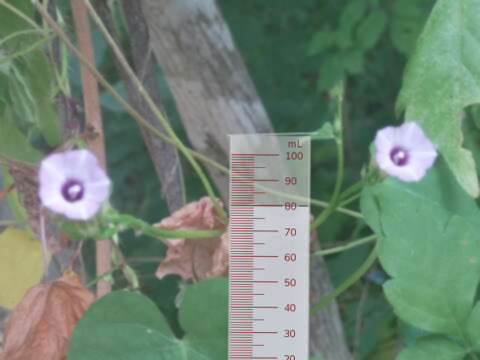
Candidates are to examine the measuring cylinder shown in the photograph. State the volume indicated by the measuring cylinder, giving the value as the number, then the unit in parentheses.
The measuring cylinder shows 80 (mL)
